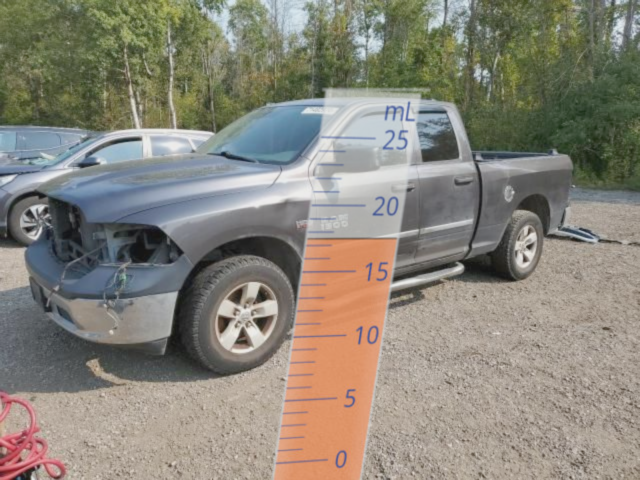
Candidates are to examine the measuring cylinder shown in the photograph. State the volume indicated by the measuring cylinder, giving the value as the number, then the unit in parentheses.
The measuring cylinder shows 17.5 (mL)
